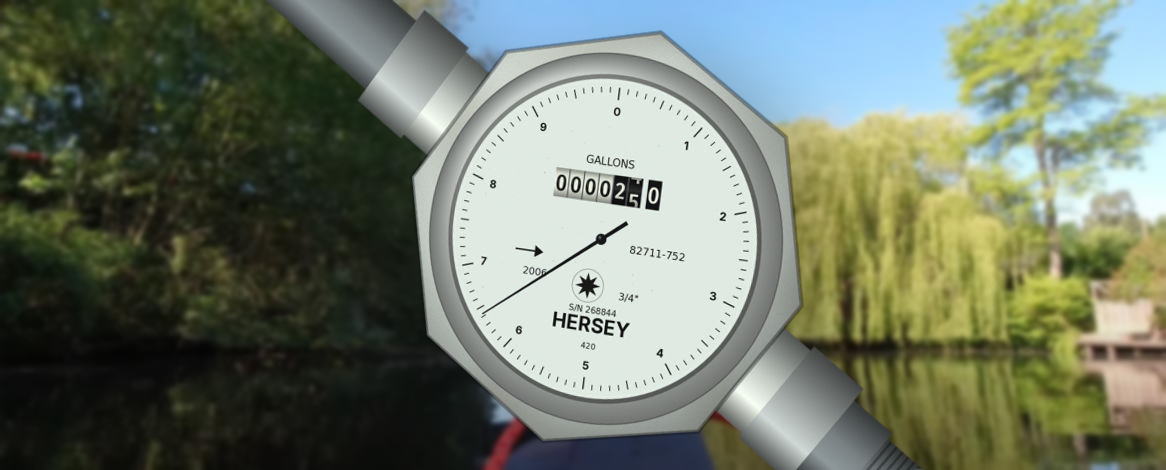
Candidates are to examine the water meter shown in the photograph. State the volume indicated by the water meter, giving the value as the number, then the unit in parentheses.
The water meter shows 246.4 (gal)
